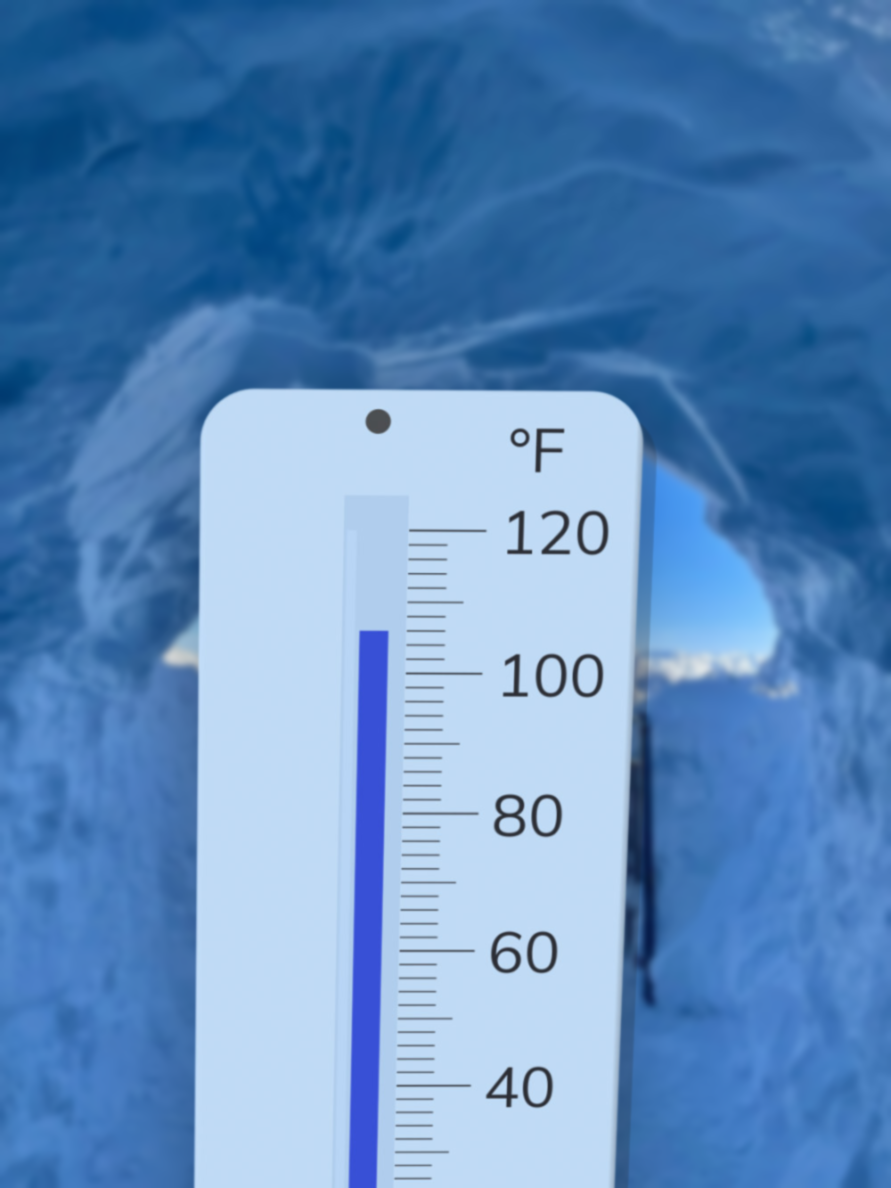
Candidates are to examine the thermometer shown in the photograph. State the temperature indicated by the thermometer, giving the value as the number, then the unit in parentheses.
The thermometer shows 106 (°F)
